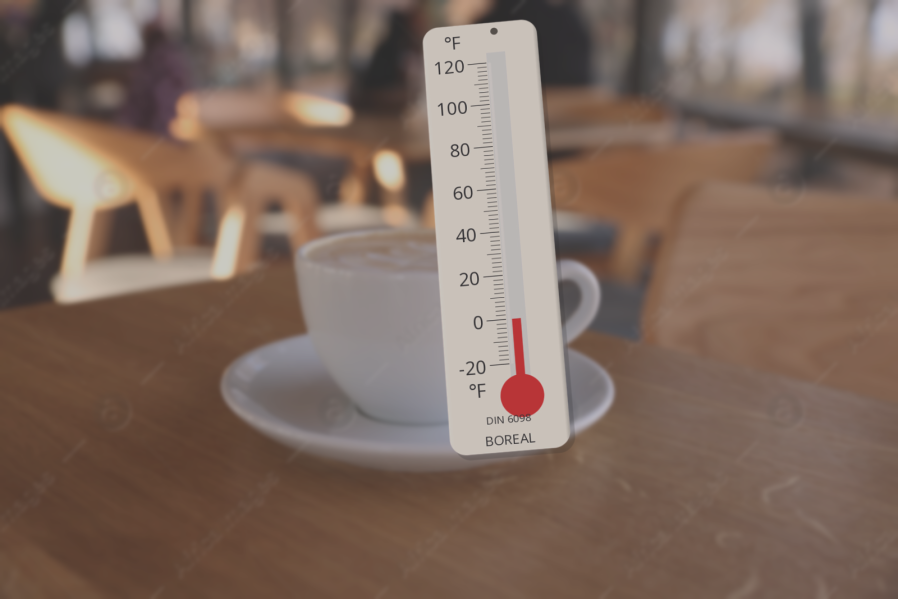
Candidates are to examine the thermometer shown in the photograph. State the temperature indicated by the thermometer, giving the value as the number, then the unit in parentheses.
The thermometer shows 0 (°F)
